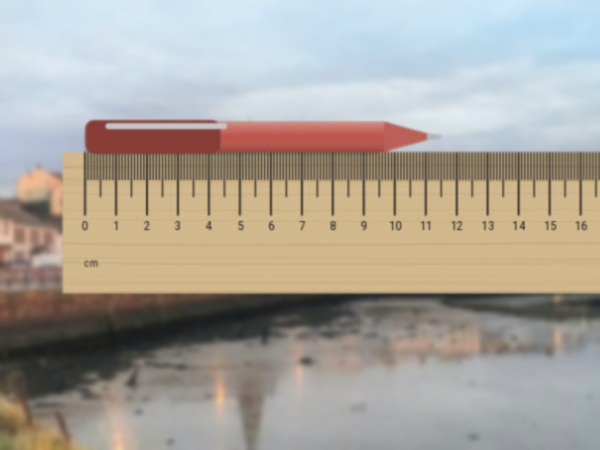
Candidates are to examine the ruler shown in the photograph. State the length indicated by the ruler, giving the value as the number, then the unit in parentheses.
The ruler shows 11.5 (cm)
